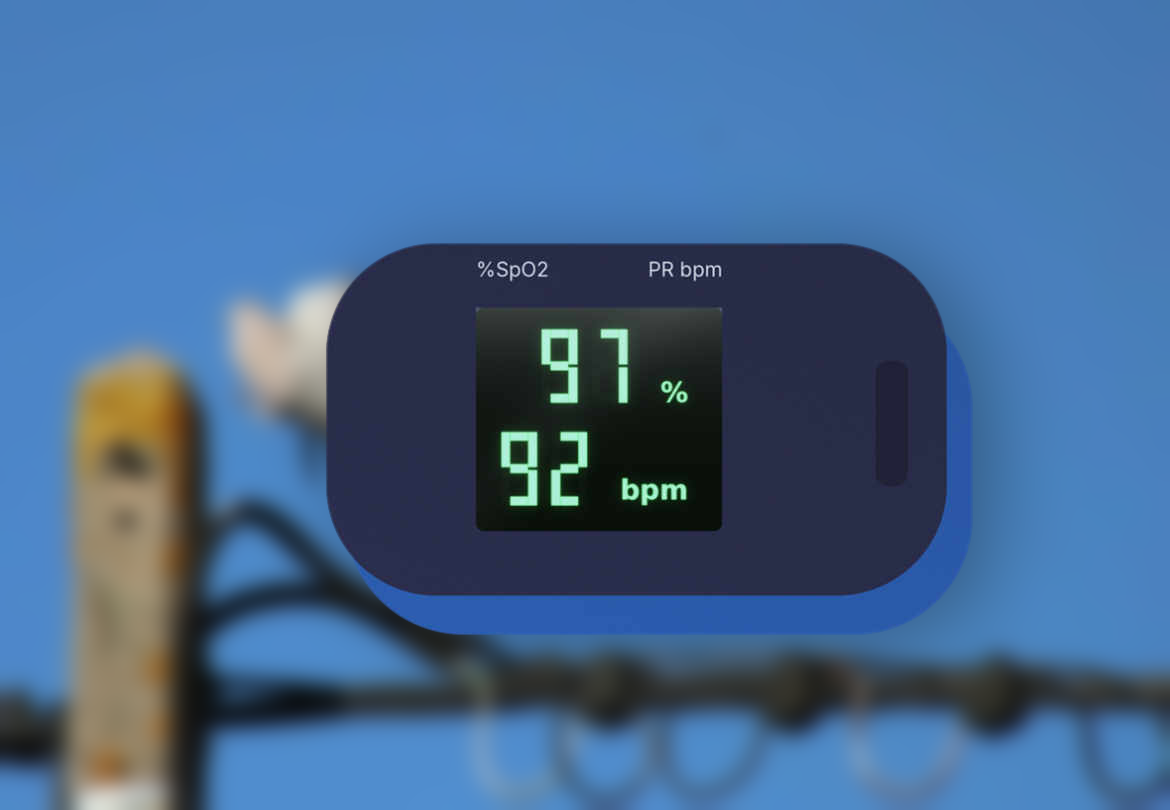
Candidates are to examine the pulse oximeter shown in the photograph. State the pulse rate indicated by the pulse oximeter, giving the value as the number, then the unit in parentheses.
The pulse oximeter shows 92 (bpm)
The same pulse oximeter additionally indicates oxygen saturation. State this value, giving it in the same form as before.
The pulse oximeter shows 97 (%)
